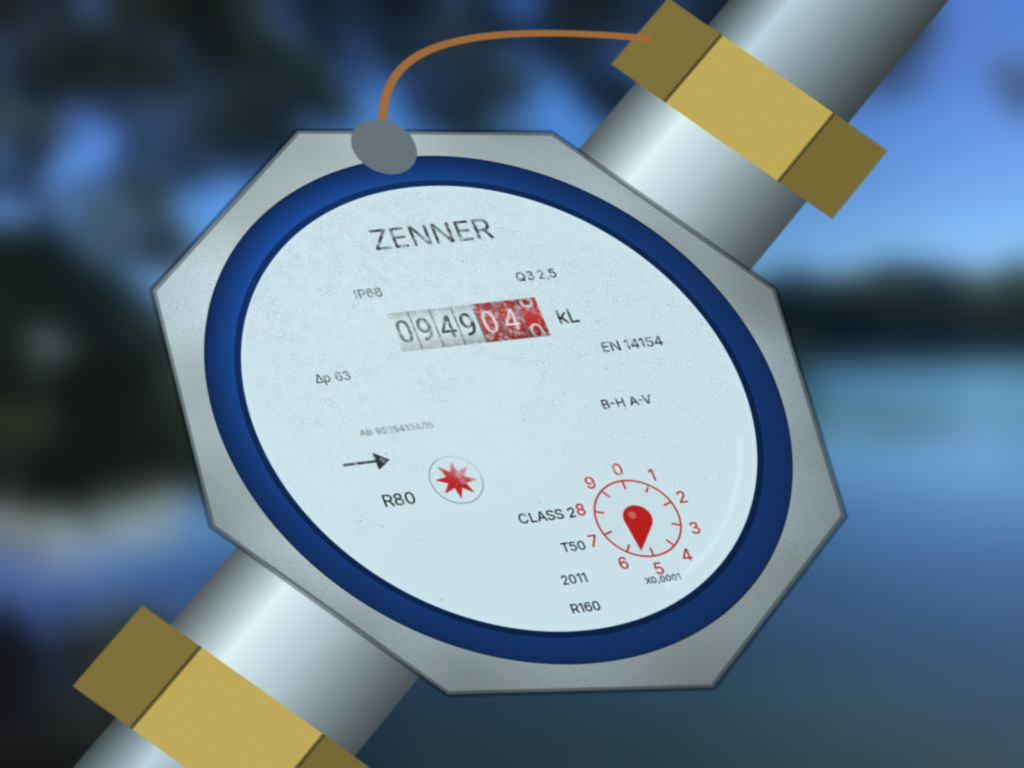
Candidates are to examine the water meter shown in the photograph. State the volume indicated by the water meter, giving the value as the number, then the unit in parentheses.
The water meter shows 949.0485 (kL)
